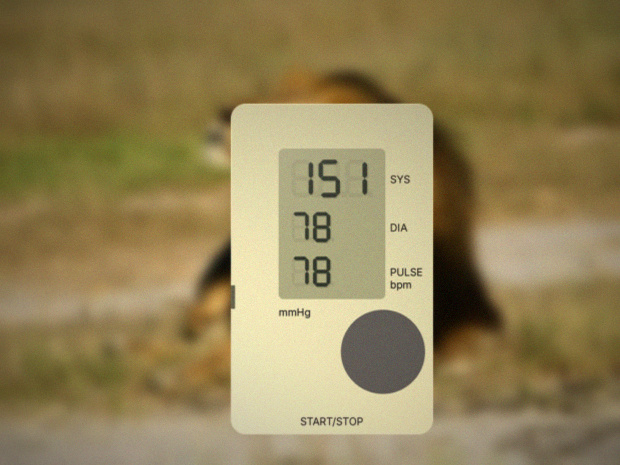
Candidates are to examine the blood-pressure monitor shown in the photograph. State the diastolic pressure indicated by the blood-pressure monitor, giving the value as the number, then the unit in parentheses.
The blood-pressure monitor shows 78 (mmHg)
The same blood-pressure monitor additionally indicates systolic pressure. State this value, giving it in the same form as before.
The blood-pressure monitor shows 151 (mmHg)
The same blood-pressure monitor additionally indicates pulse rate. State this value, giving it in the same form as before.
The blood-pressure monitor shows 78 (bpm)
